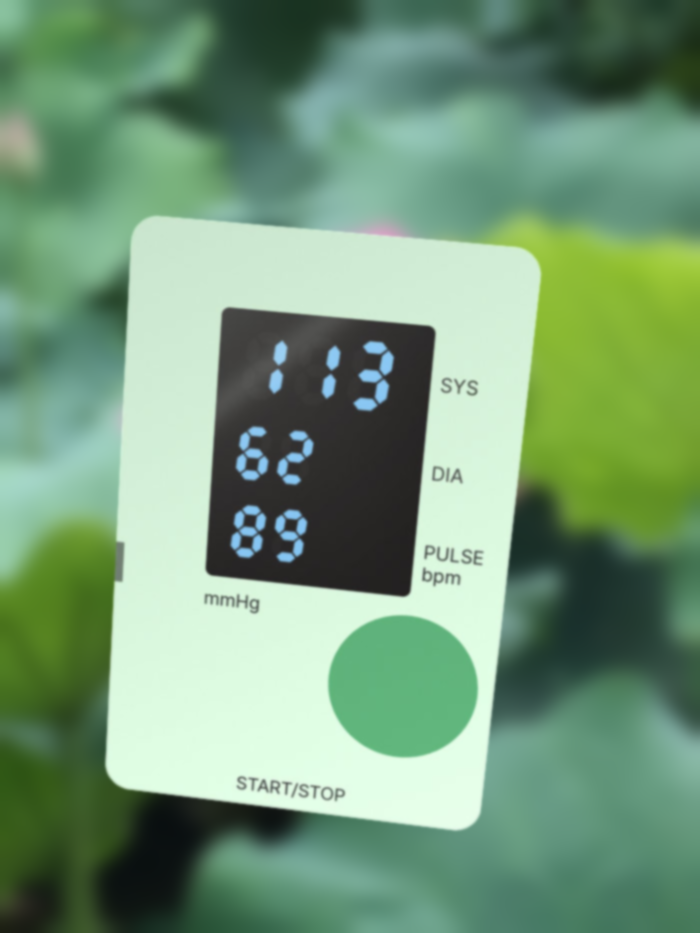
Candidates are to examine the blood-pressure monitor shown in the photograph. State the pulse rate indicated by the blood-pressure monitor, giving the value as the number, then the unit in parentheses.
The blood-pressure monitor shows 89 (bpm)
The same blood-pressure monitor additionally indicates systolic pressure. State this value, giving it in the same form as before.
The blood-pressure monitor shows 113 (mmHg)
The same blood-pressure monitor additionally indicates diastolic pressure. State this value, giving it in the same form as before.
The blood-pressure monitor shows 62 (mmHg)
